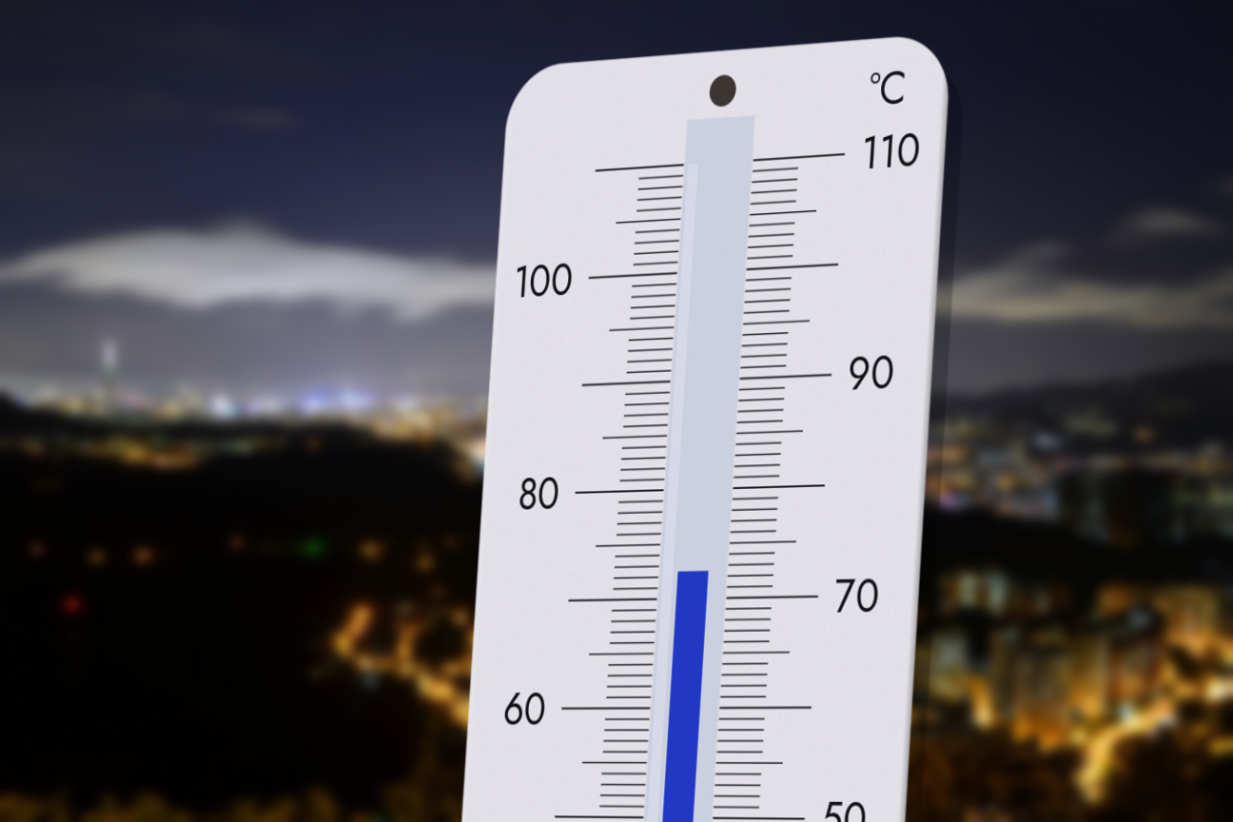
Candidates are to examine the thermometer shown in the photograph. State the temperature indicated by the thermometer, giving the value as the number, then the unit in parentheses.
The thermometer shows 72.5 (°C)
